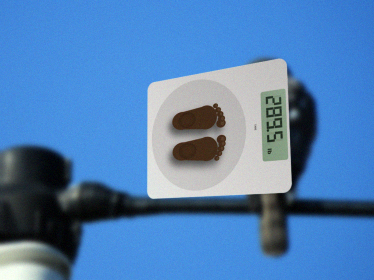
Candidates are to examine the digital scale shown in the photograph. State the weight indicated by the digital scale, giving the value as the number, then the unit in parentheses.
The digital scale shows 289.5 (lb)
